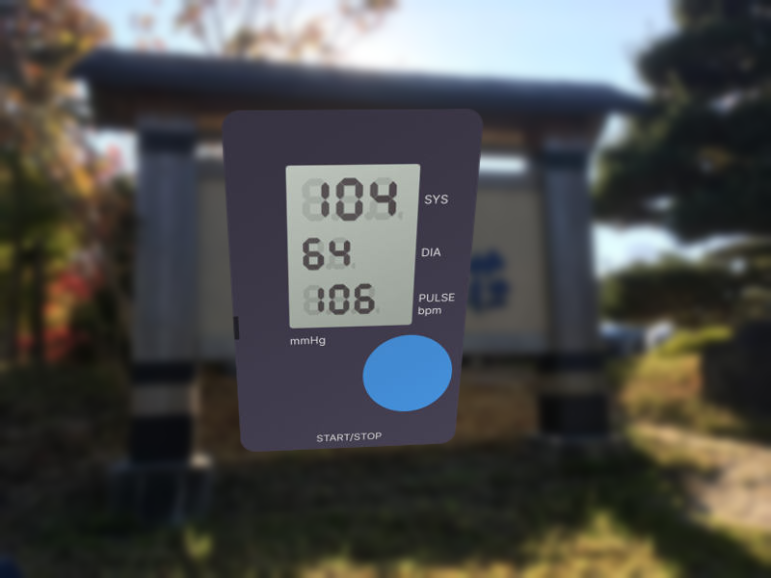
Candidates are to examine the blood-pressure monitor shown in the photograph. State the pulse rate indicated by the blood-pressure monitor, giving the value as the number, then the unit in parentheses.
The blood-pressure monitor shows 106 (bpm)
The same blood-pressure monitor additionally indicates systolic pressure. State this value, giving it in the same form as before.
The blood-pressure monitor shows 104 (mmHg)
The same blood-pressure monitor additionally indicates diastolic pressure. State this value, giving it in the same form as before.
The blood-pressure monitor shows 64 (mmHg)
